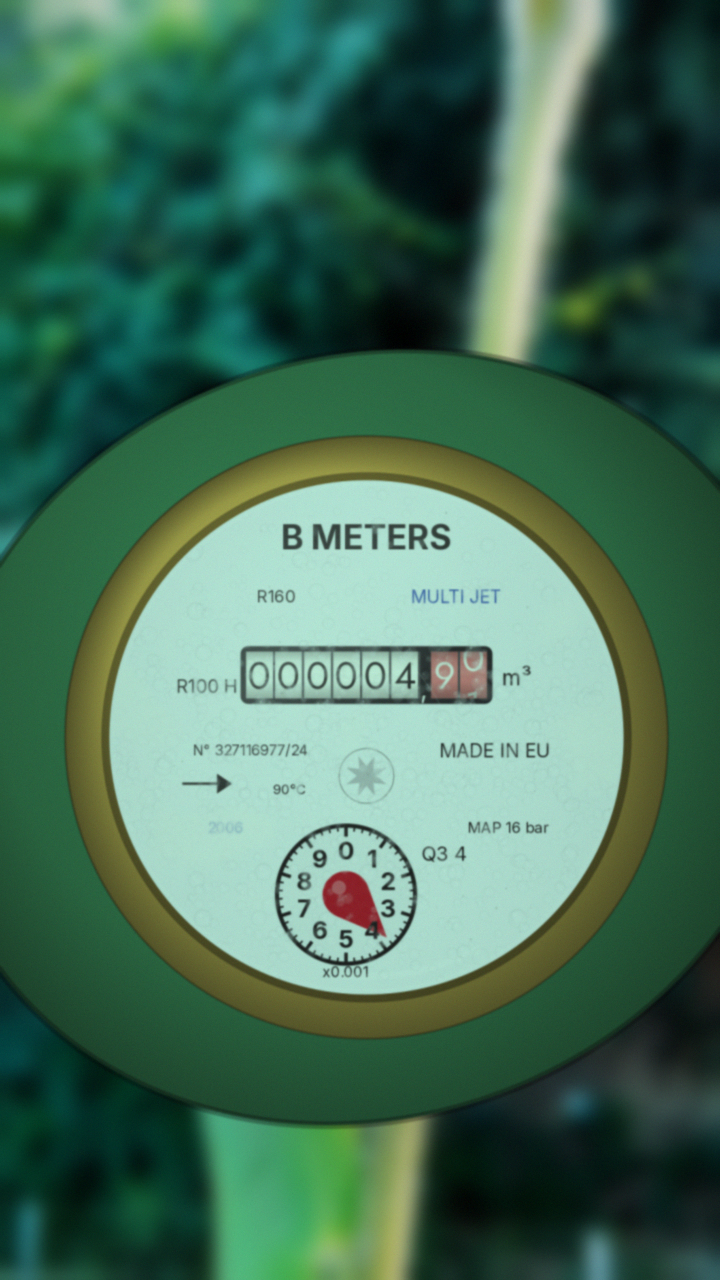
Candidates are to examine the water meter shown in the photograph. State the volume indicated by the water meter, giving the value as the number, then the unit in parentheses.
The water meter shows 4.903 (m³)
